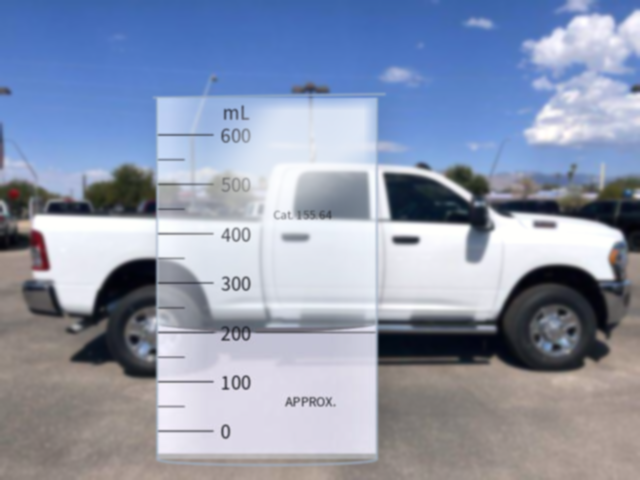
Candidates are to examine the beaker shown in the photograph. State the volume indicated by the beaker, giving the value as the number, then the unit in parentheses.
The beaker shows 200 (mL)
